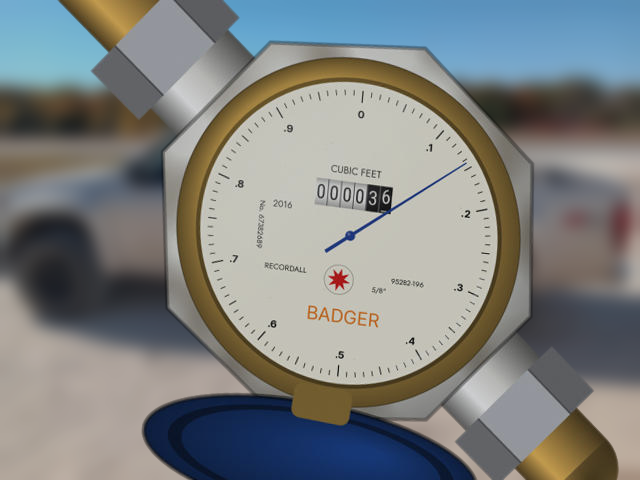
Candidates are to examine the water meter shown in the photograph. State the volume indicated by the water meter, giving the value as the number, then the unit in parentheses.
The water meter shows 36.14 (ft³)
